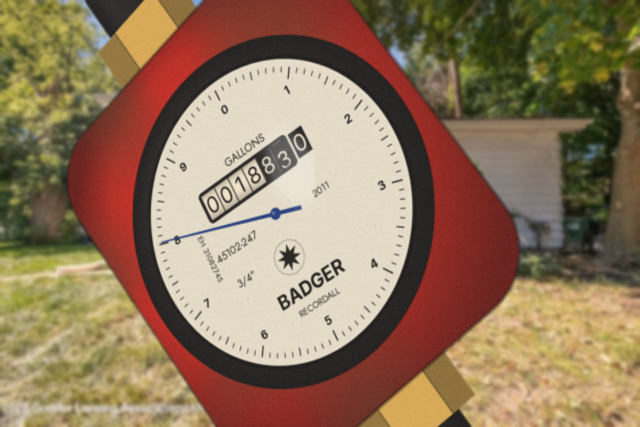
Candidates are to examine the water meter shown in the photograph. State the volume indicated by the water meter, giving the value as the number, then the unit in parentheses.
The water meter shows 18828.0 (gal)
